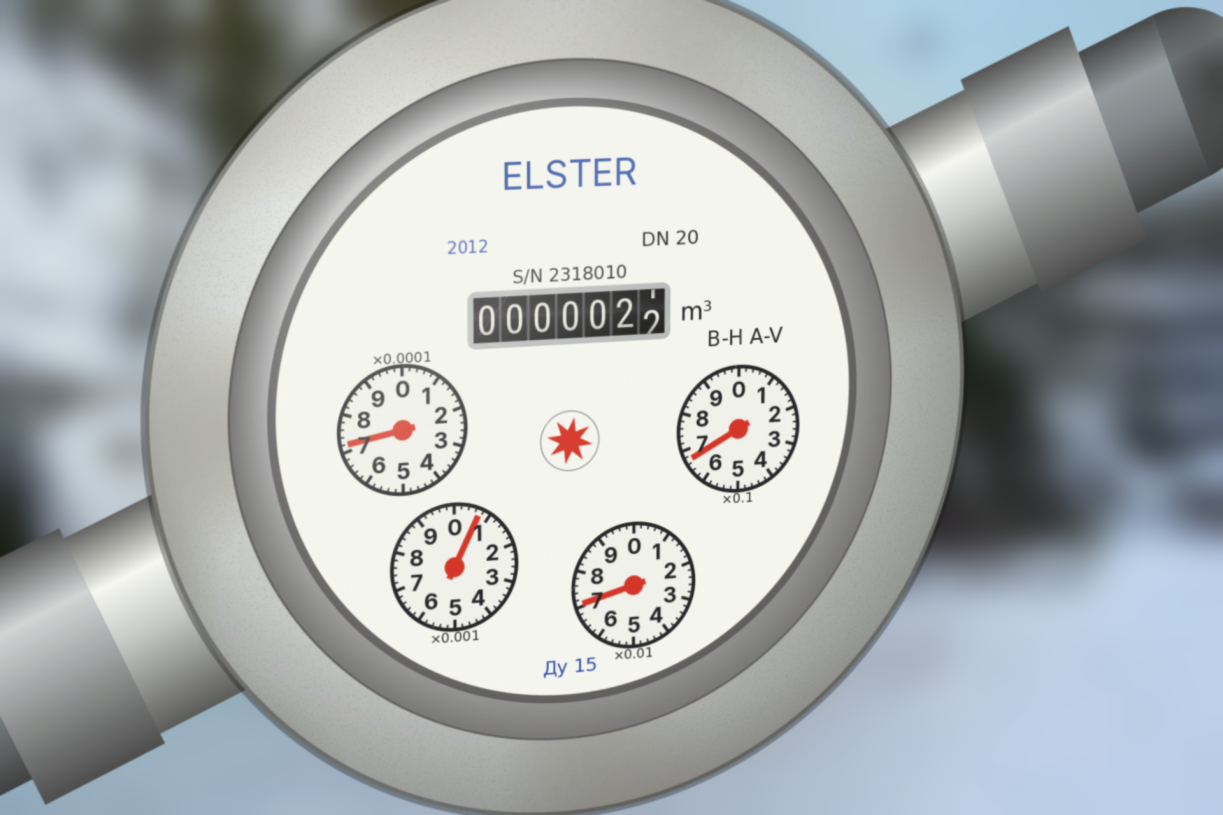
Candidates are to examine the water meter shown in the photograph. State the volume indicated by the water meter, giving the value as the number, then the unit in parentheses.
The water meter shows 21.6707 (m³)
